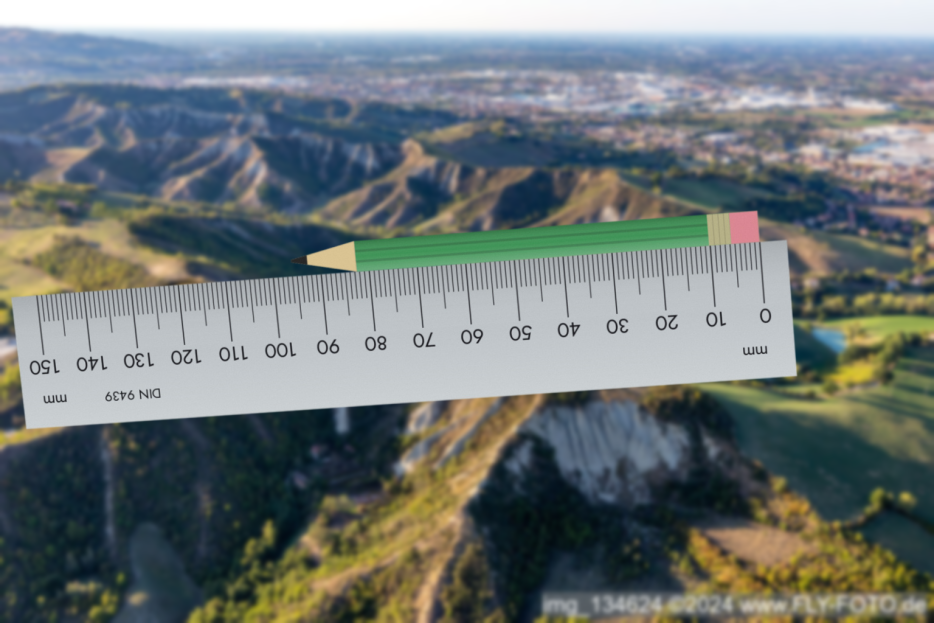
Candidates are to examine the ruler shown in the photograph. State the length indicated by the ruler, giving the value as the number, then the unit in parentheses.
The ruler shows 96 (mm)
